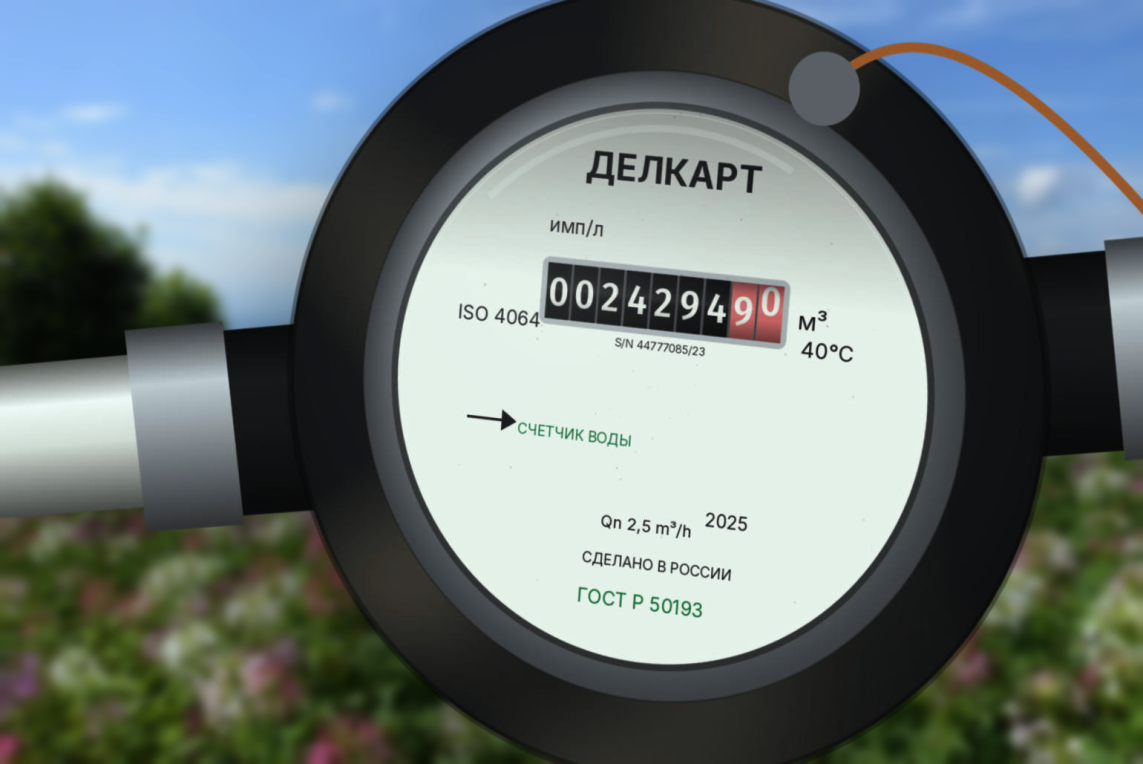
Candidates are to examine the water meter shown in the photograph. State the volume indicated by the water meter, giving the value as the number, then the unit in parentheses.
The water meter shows 24294.90 (m³)
